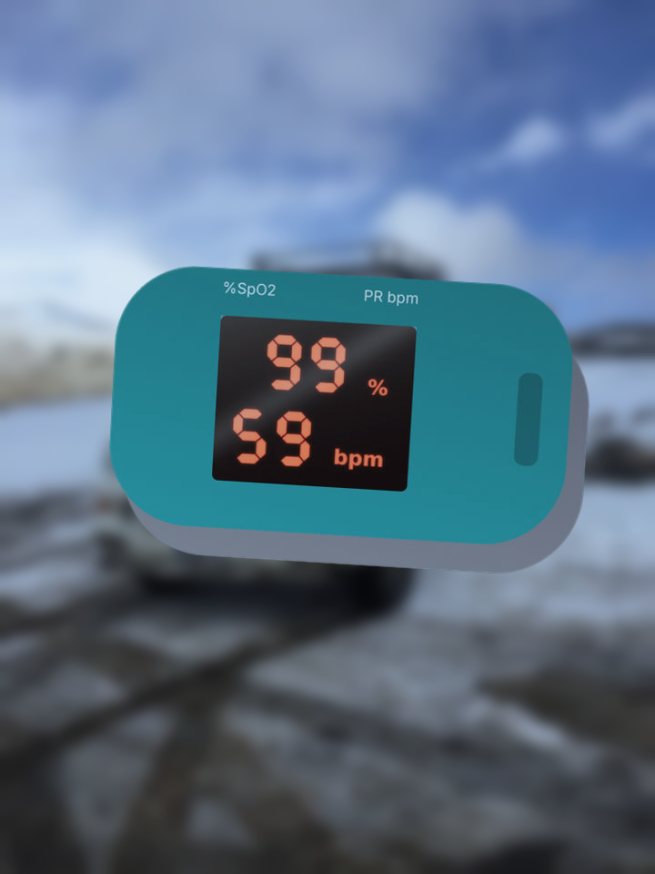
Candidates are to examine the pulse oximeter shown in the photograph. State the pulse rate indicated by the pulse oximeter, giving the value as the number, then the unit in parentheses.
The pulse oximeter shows 59 (bpm)
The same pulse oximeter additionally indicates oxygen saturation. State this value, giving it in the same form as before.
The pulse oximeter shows 99 (%)
